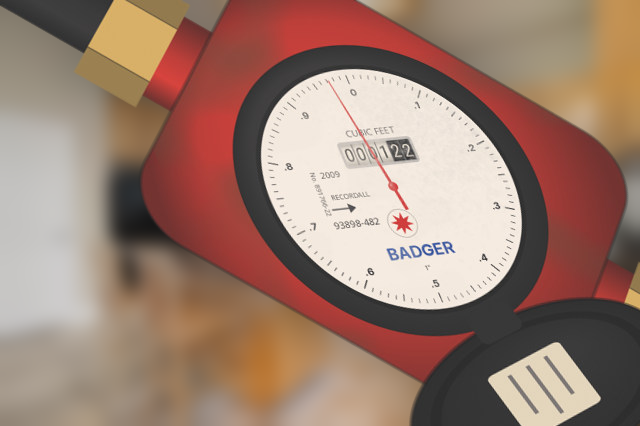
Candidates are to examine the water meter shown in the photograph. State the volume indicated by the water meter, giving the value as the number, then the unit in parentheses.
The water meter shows 121.97 (ft³)
